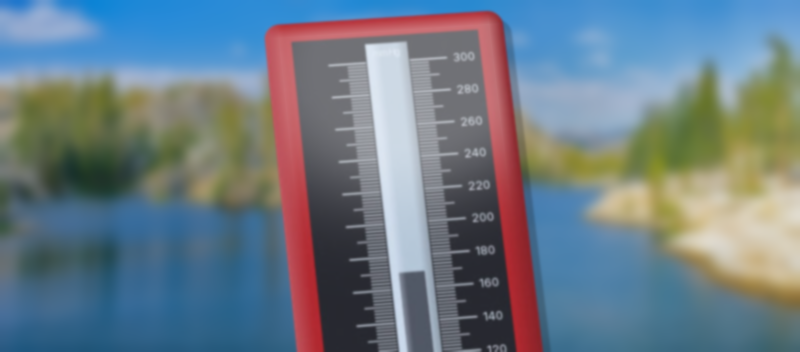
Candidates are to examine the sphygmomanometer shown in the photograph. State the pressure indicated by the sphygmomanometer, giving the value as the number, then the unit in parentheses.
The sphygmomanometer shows 170 (mmHg)
